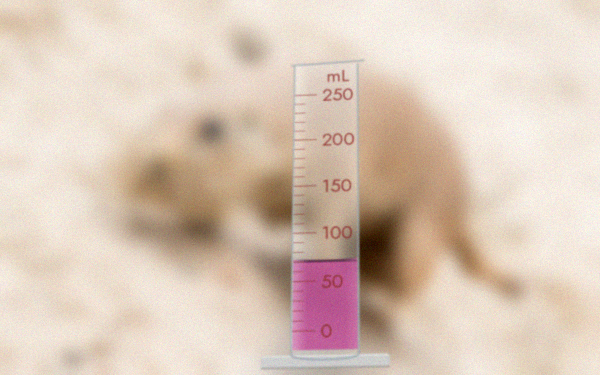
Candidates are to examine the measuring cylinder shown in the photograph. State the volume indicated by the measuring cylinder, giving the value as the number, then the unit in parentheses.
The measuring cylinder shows 70 (mL)
